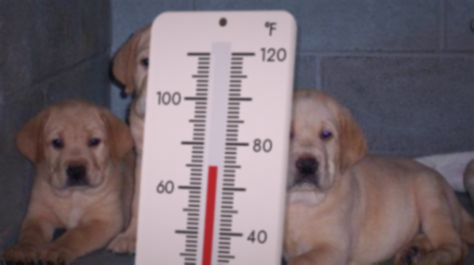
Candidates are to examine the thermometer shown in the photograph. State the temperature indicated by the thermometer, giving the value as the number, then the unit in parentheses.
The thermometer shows 70 (°F)
